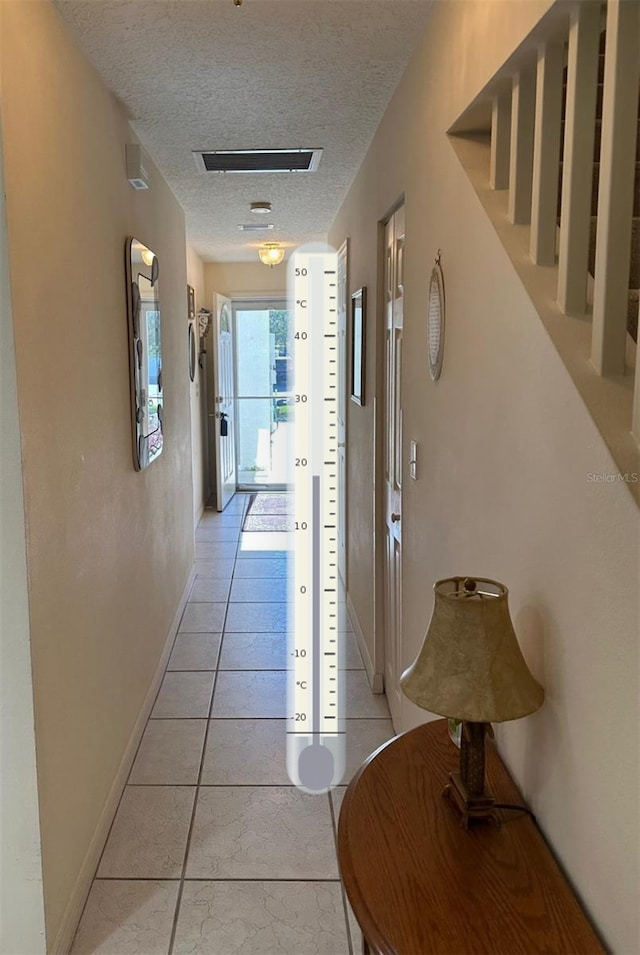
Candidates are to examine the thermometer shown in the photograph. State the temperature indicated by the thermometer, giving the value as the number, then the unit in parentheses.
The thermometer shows 18 (°C)
